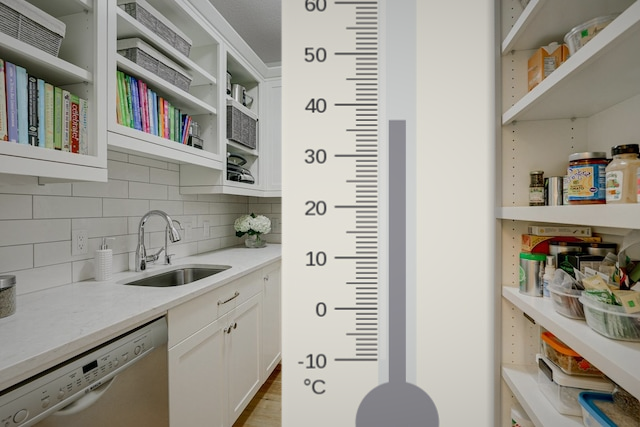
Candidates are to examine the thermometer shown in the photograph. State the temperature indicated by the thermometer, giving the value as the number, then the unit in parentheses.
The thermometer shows 37 (°C)
